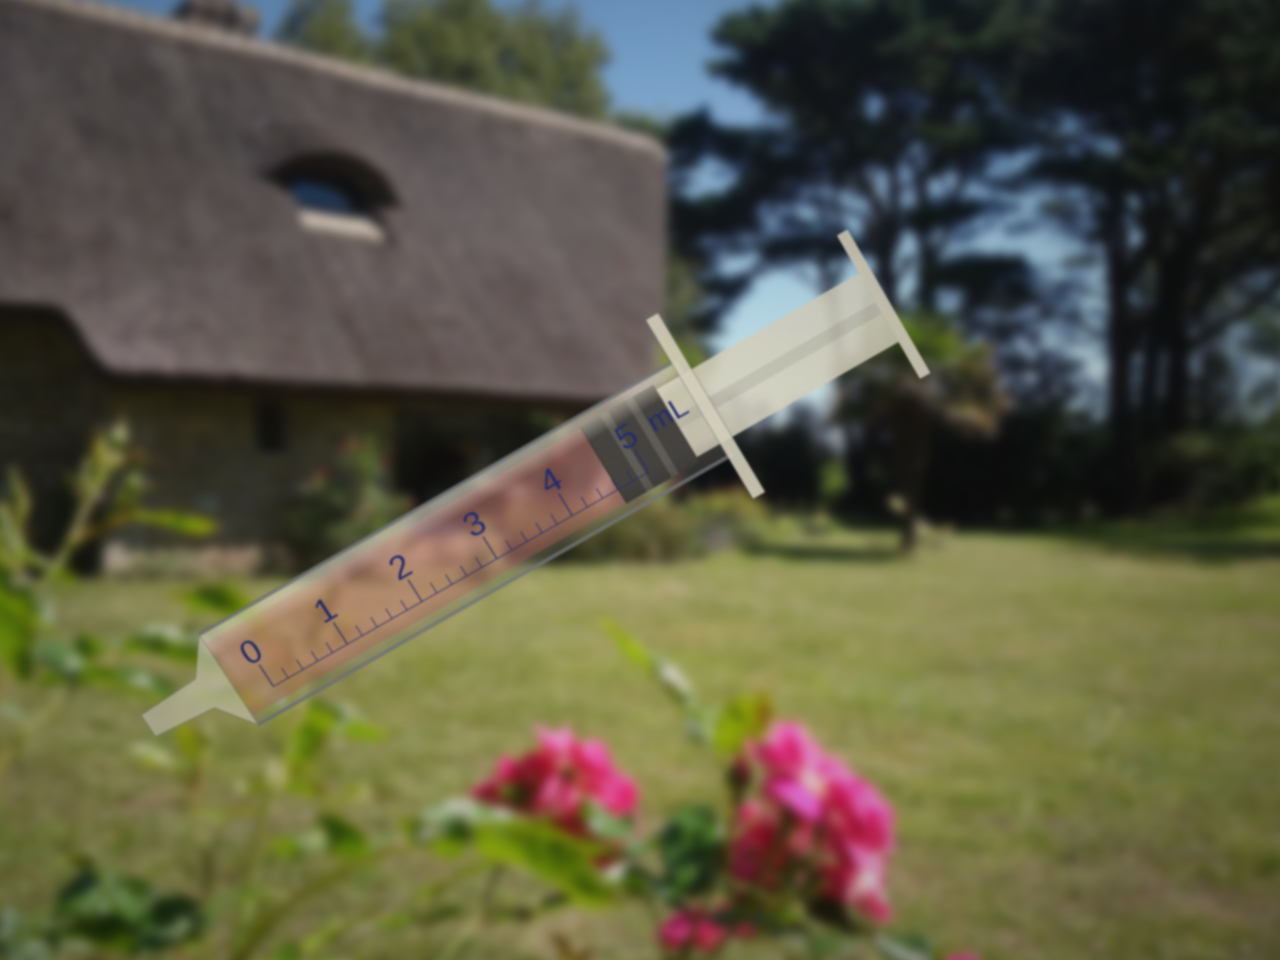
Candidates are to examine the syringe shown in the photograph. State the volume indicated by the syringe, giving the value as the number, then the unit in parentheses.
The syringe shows 4.6 (mL)
